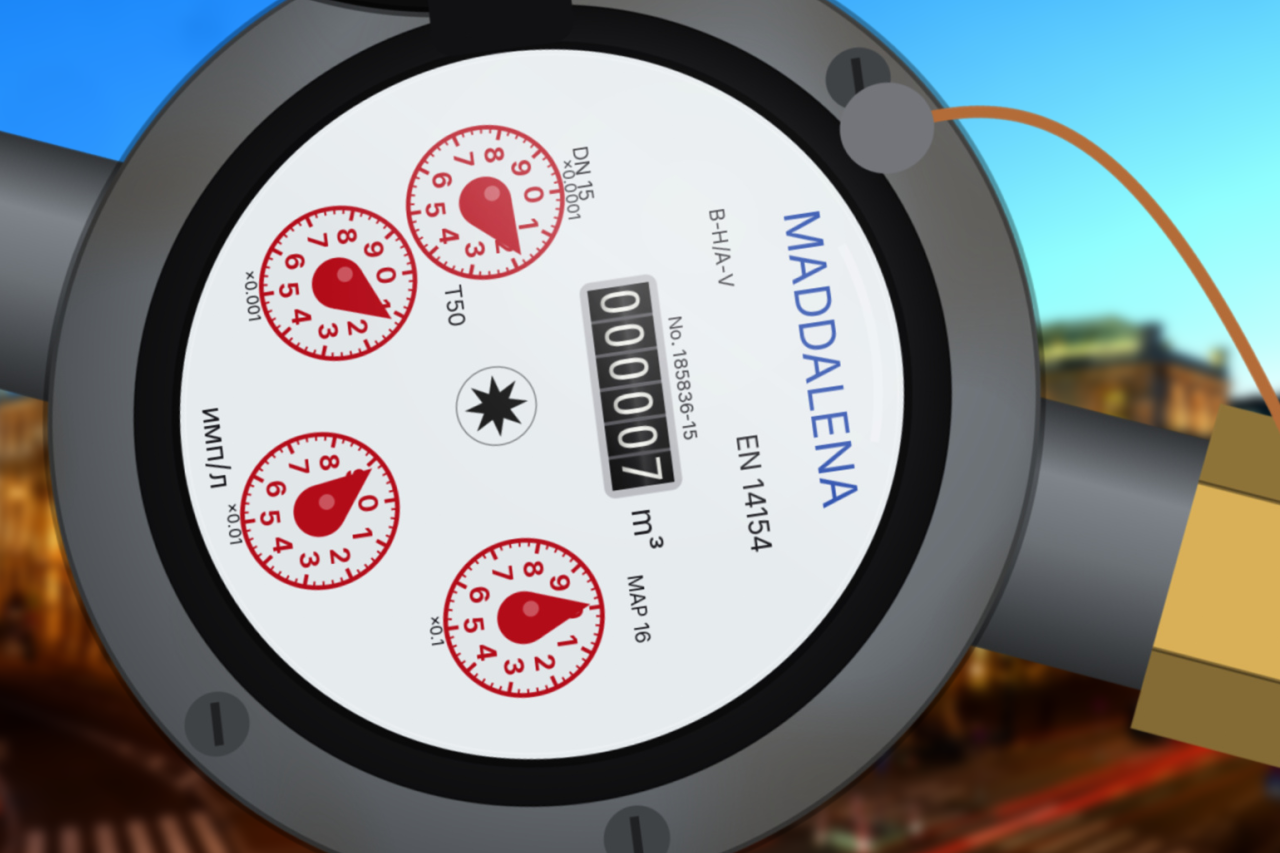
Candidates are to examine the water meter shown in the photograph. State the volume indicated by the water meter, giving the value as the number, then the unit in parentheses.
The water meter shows 6.9911 (m³)
